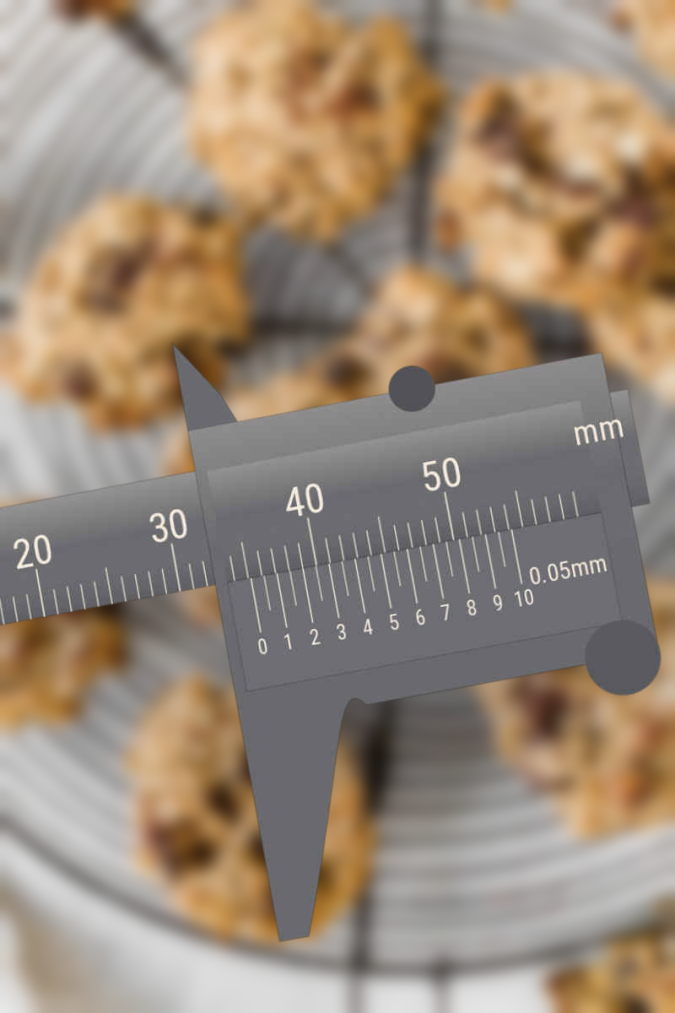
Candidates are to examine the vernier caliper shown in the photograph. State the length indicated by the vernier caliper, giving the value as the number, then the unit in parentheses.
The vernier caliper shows 35.2 (mm)
